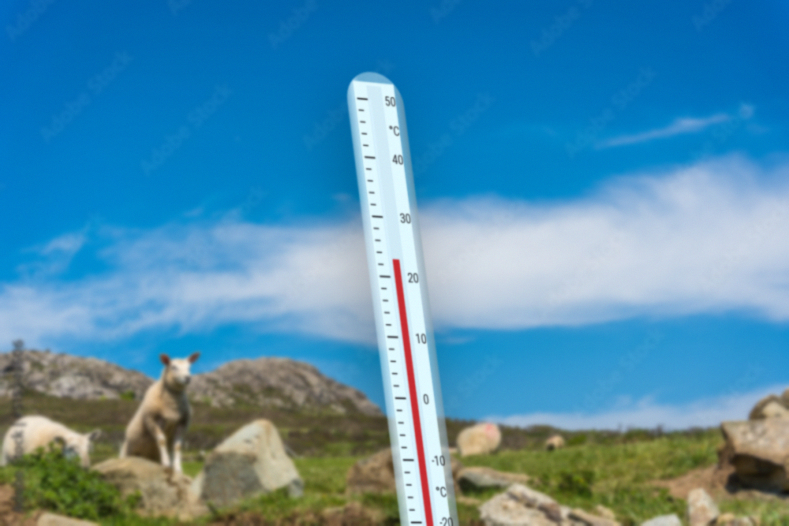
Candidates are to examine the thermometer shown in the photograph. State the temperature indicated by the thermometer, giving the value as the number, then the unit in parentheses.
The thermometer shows 23 (°C)
